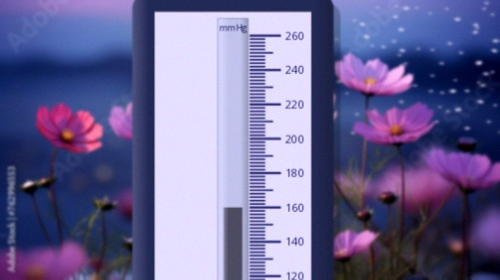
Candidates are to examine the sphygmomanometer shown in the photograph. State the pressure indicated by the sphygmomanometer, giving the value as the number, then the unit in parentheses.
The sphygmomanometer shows 160 (mmHg)
